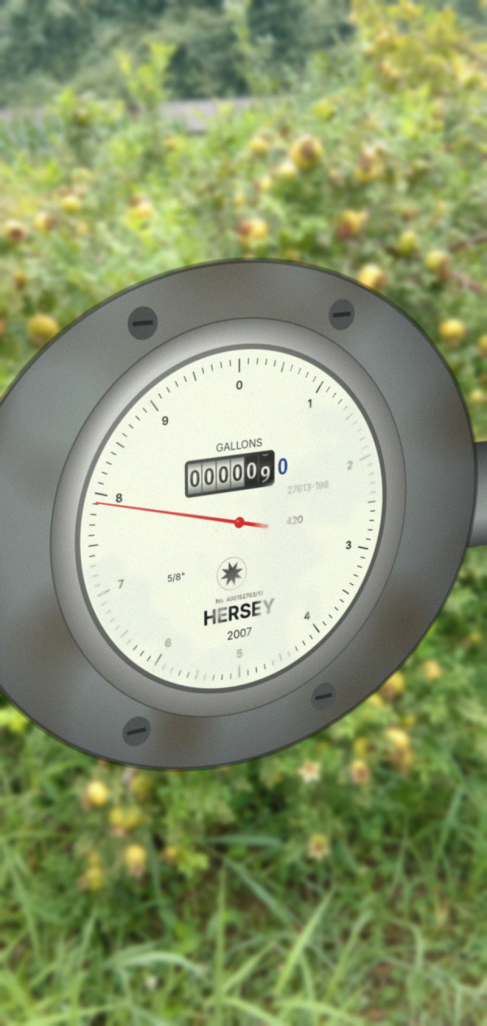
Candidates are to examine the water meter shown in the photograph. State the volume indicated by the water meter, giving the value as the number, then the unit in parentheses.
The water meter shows 87.9 (gal)
